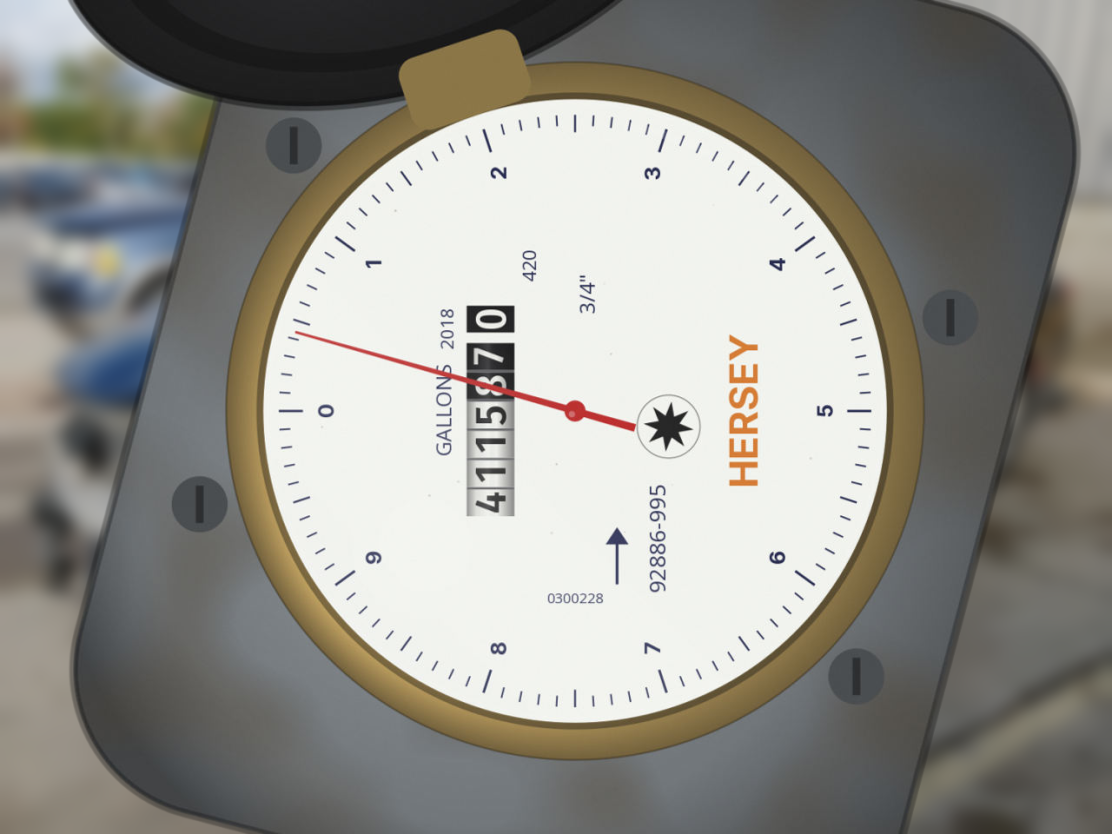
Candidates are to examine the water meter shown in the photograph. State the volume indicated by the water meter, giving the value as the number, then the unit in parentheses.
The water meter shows 4115870.4 (gal)
